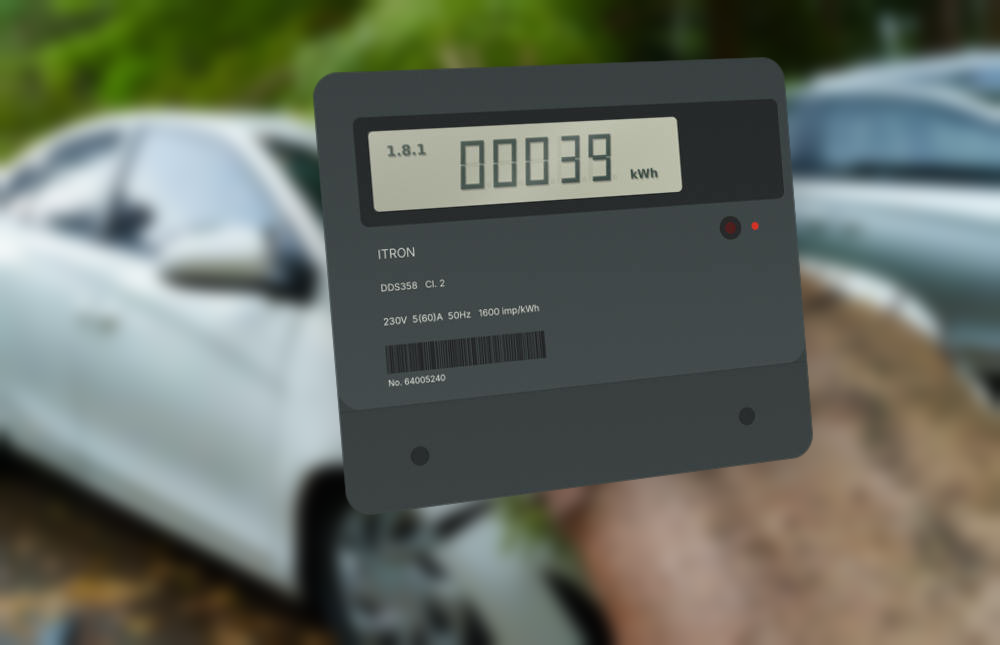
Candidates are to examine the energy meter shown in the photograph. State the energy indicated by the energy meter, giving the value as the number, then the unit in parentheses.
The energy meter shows 39 (kWh)
